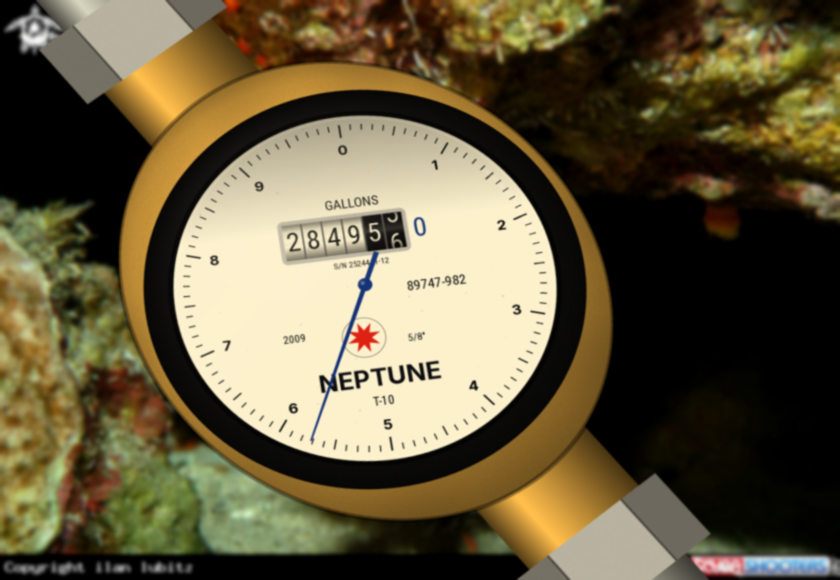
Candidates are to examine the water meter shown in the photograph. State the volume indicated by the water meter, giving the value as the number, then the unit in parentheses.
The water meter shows 2849555.7 (gal)
